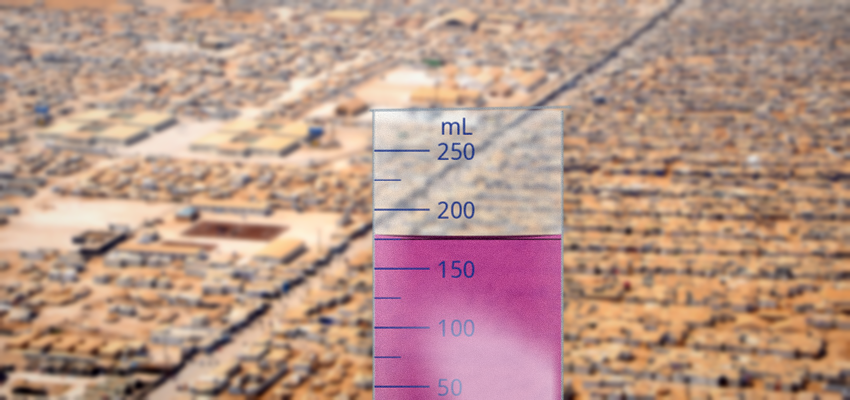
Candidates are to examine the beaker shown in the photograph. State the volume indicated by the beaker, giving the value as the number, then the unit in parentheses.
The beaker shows 175 (mL)
